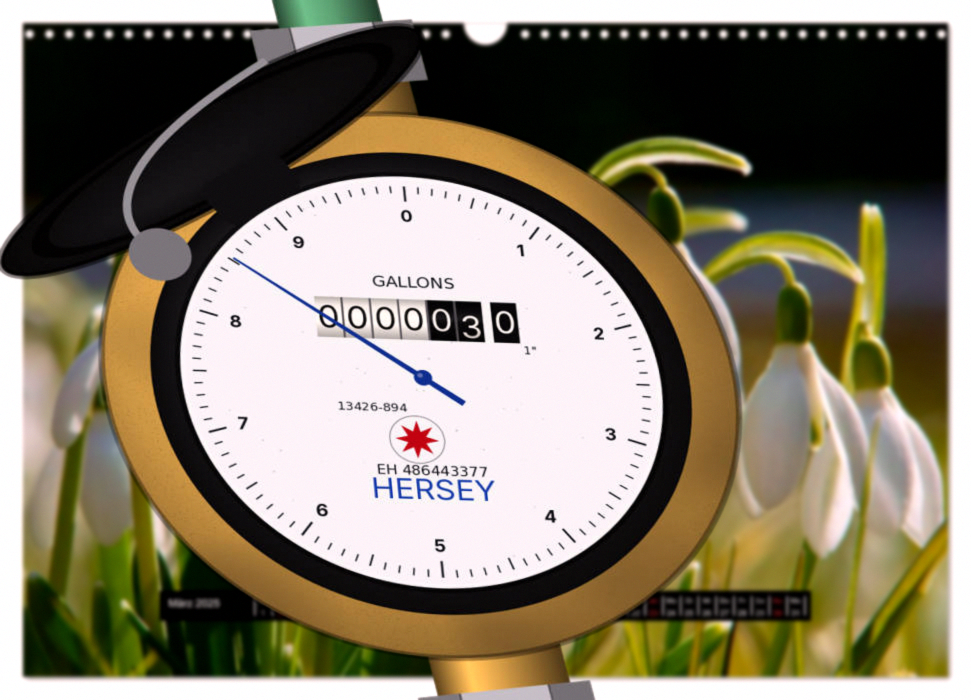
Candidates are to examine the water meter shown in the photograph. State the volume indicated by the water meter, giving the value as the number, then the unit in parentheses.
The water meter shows 28.5 (gal)
